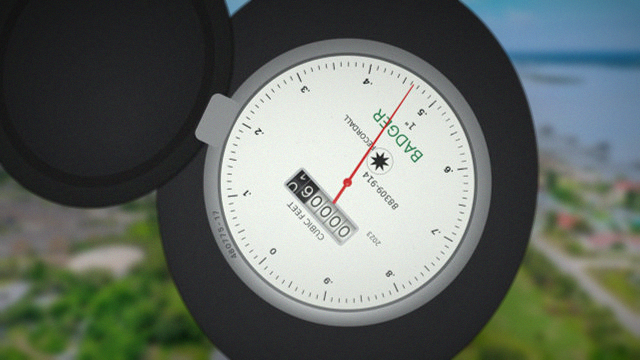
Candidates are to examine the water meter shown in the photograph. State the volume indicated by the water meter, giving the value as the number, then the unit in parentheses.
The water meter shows 60.46 (ft³)
